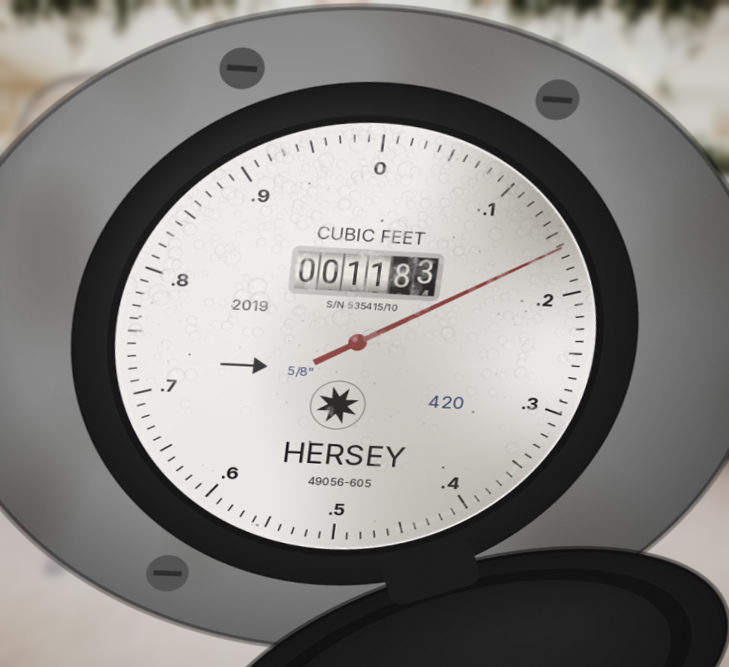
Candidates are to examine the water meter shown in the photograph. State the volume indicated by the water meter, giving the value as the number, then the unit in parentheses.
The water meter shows 1183.16 (ft³)
